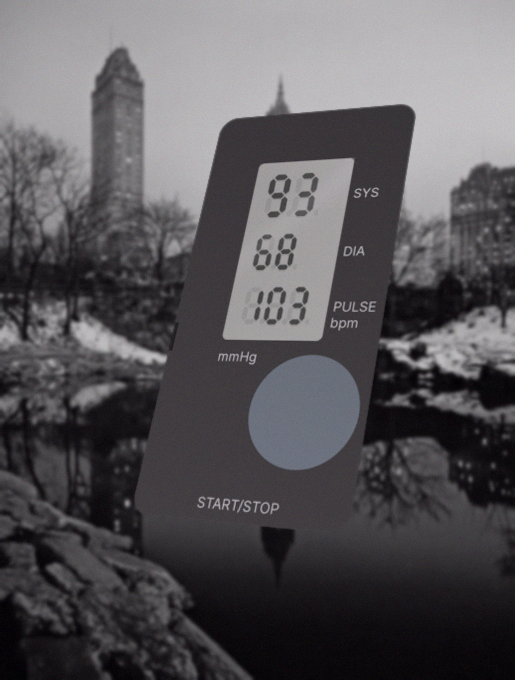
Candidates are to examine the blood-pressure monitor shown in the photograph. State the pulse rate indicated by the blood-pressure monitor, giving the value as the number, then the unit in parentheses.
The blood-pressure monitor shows 103 (bpm)
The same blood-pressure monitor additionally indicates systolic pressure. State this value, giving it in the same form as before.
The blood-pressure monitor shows 93 (mmHg)
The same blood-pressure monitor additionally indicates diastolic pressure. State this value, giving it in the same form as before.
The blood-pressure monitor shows 68 (mmHg)
